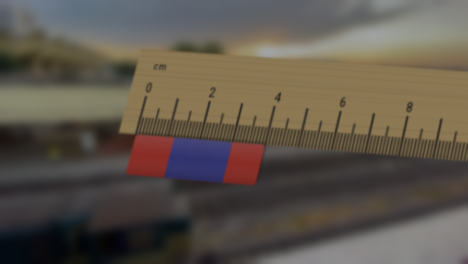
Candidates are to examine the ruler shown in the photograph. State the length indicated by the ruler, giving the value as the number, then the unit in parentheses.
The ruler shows 4 (cm)
